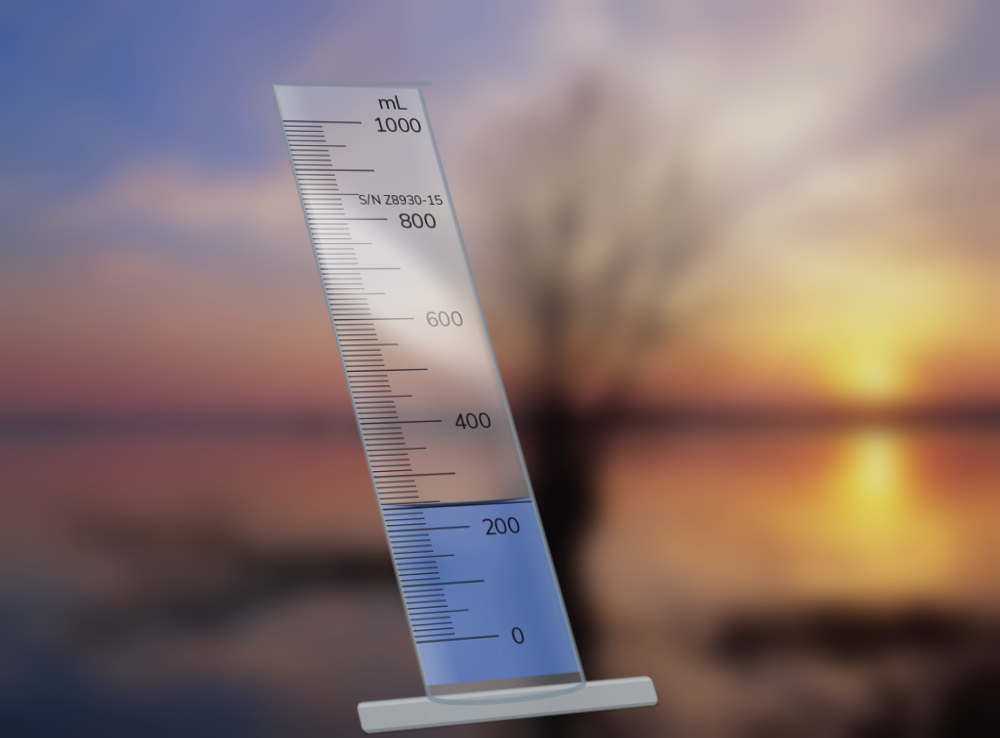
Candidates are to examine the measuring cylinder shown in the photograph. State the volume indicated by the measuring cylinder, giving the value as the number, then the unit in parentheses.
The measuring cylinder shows 240 (mL)
